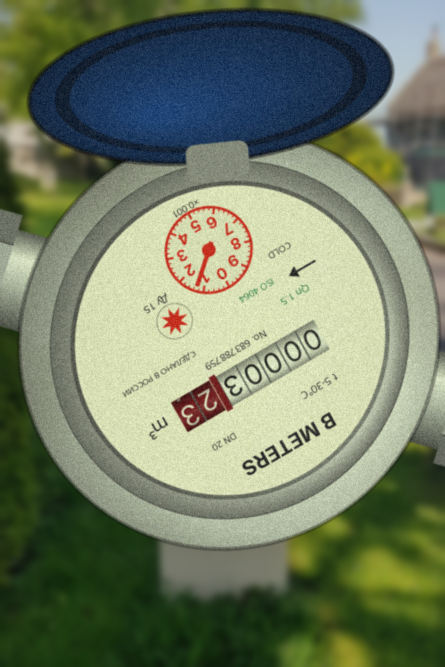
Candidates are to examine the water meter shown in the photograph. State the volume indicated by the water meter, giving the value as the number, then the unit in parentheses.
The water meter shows 3.231 (m³)
